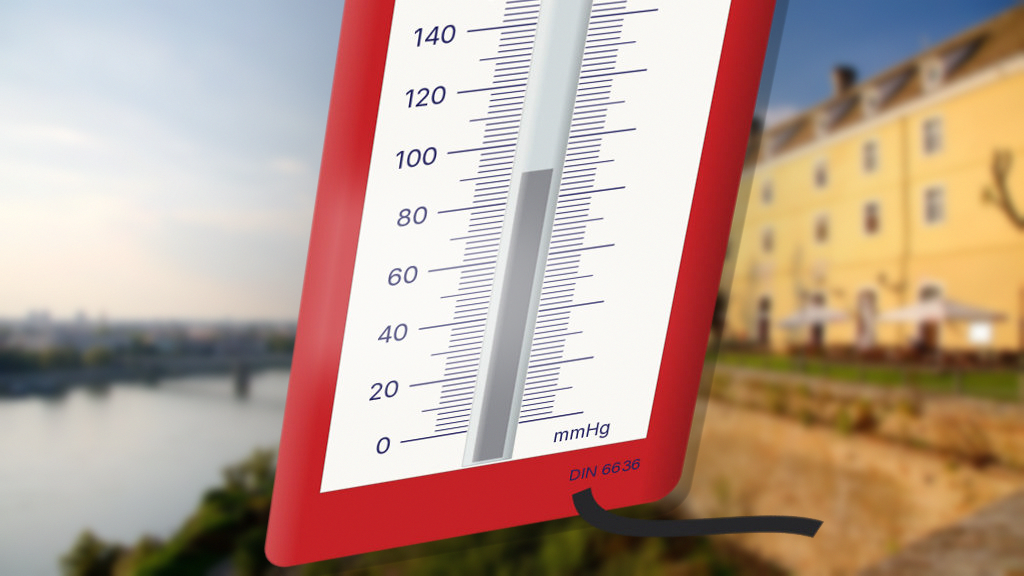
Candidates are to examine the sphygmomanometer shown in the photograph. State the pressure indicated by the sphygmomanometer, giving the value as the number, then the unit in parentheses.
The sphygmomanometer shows 90 (mmHg)
